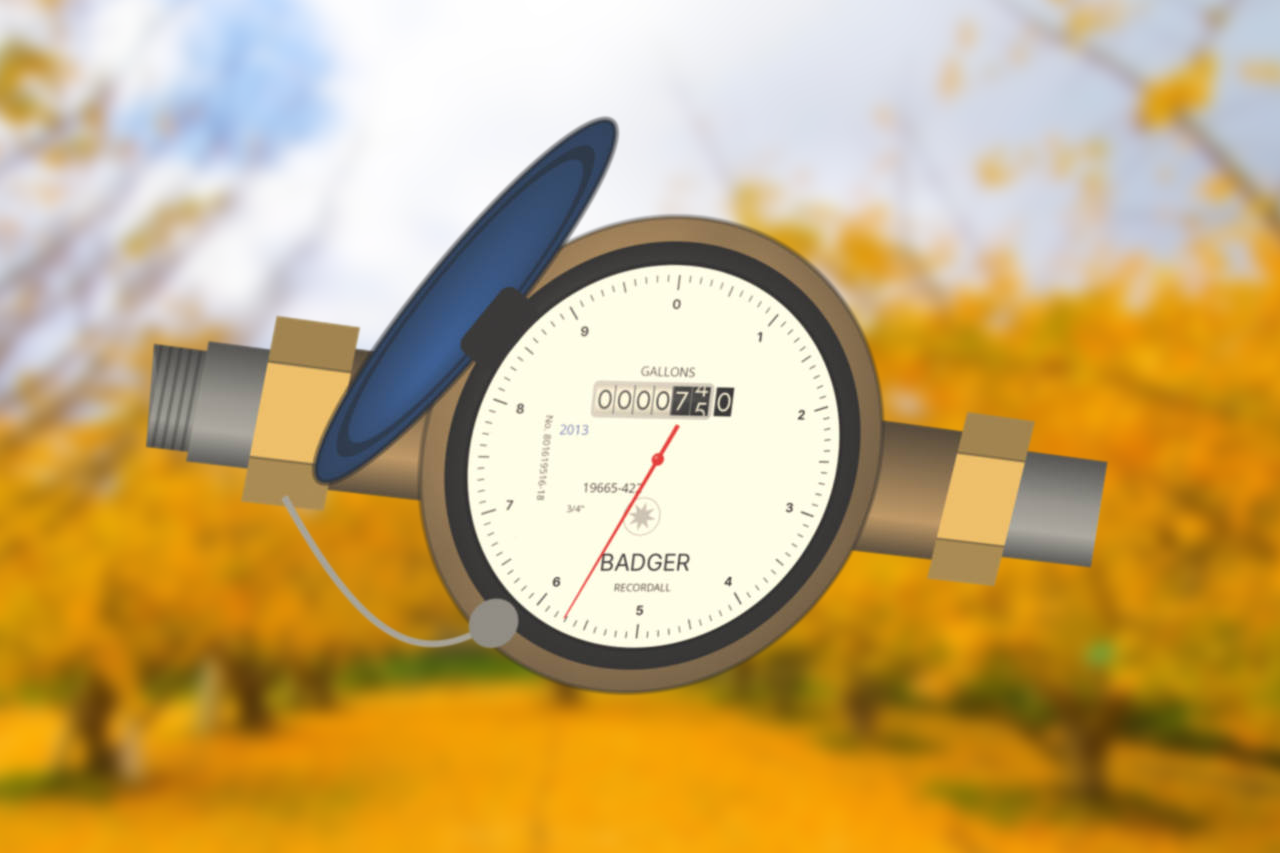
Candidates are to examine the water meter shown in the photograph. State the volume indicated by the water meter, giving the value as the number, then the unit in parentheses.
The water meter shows 745.7 (gal)
